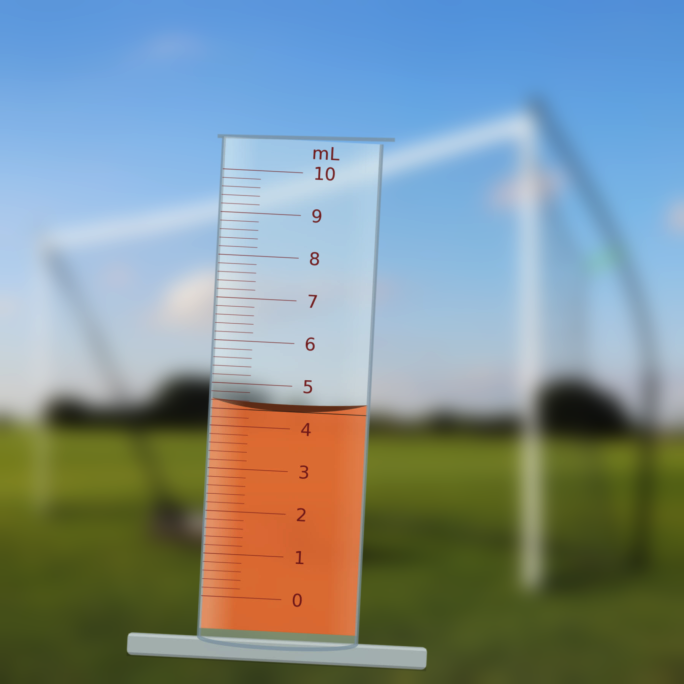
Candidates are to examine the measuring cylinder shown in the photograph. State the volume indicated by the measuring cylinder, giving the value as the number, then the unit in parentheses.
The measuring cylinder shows 4.4 (mL)
